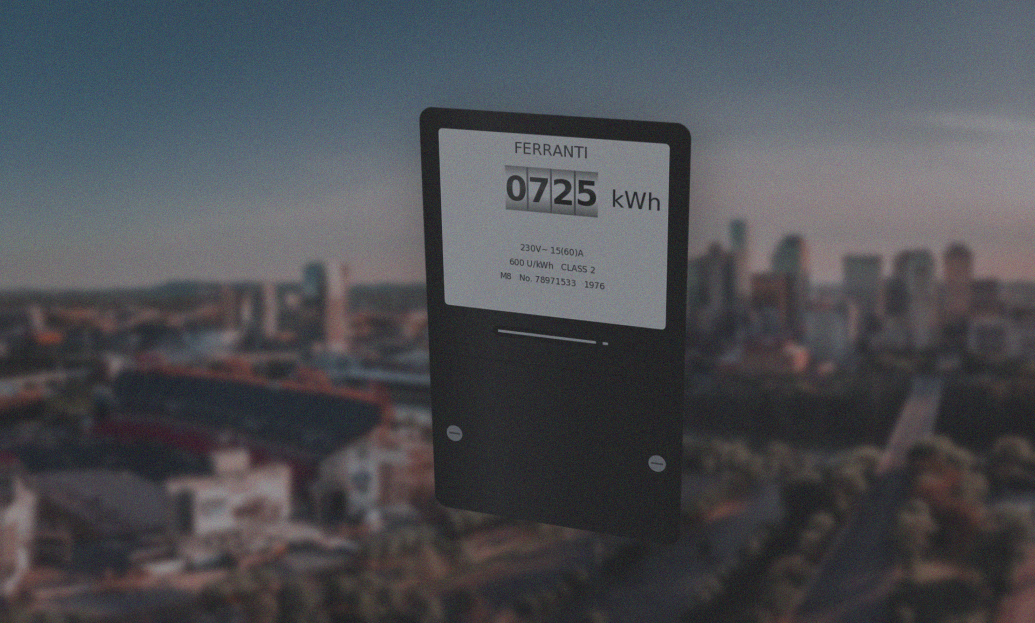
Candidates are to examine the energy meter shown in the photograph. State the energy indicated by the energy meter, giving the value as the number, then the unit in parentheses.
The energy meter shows 725 (kWh)
